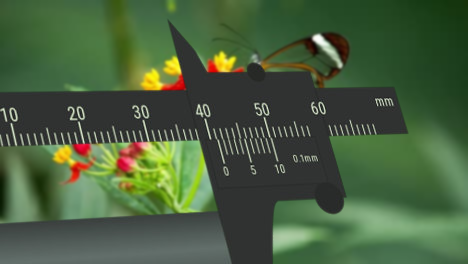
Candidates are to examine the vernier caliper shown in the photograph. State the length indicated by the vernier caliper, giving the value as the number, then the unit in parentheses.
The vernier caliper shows 41.2 (mm)
